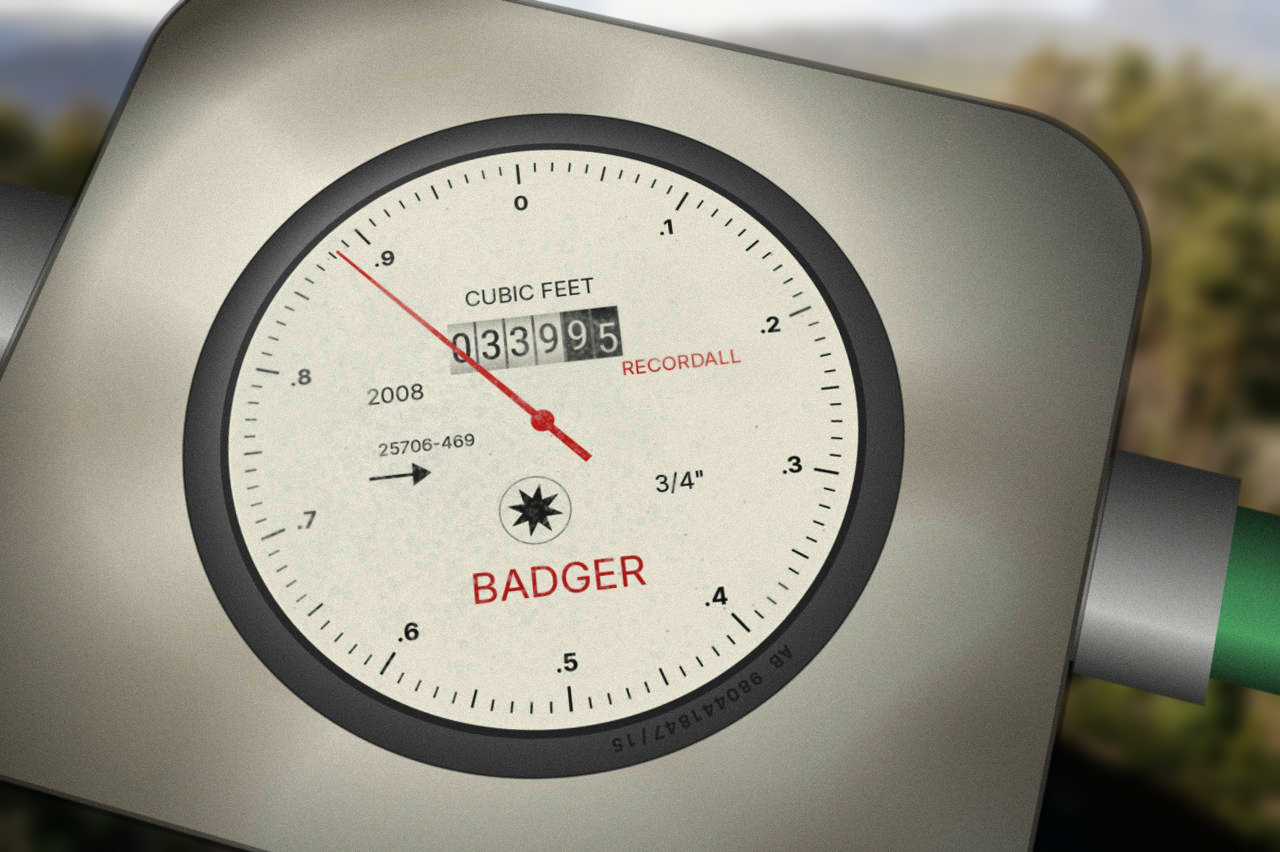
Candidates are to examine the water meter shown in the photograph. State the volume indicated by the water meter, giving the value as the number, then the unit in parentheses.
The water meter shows 33994.88 (ft³)
